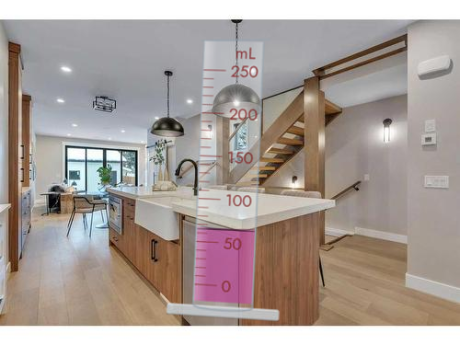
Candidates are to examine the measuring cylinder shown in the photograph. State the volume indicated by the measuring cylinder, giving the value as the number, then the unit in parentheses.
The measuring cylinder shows 65 (mL)
